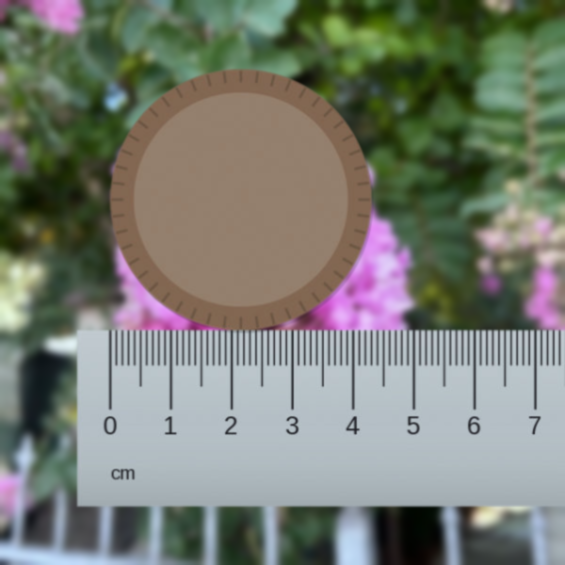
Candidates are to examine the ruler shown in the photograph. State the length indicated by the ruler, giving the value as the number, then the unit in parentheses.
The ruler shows 4.3 (cm)
